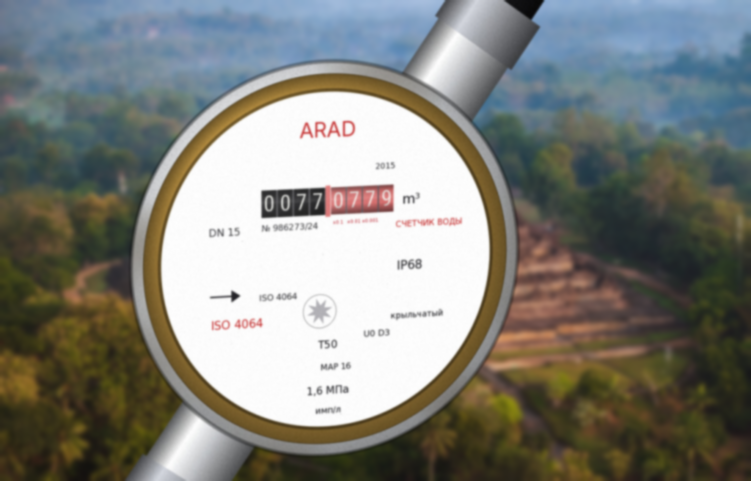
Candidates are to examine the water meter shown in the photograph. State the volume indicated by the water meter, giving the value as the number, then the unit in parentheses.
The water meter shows 77.0779 (m³)
